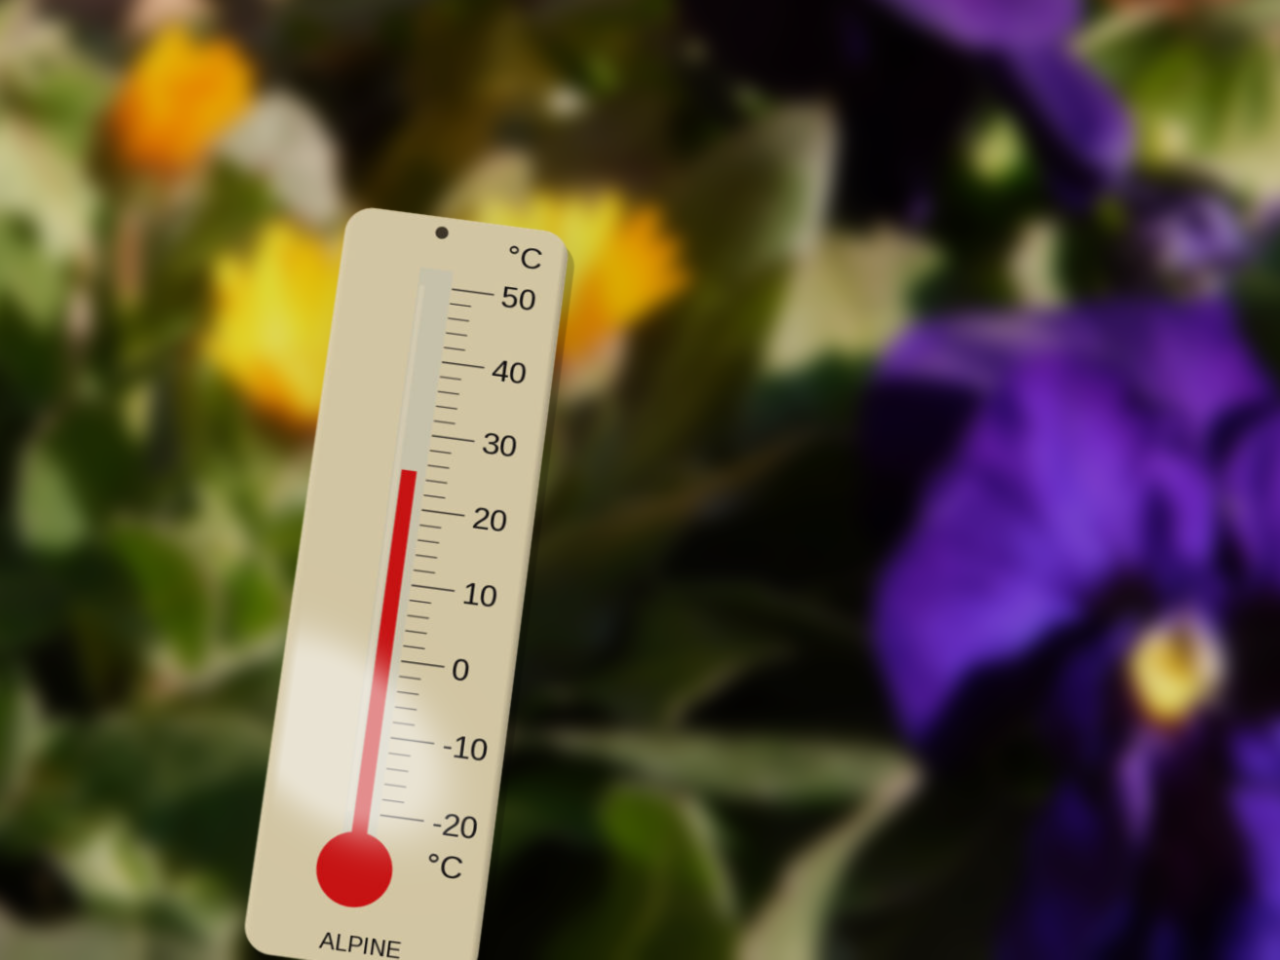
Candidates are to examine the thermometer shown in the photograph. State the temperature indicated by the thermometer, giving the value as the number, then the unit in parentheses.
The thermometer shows 25 (°C)
